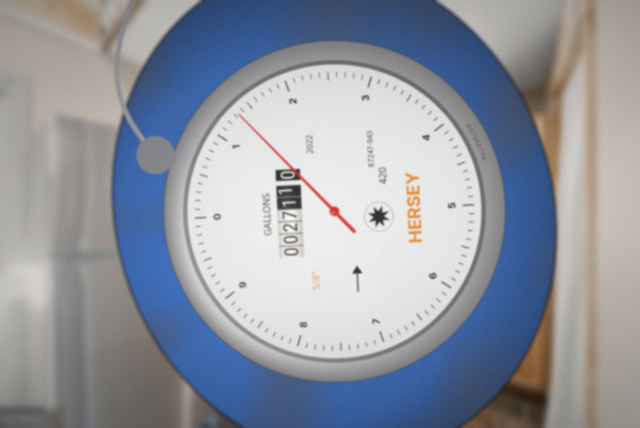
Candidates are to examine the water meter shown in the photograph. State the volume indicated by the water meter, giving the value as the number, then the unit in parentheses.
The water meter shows 27111.3 (gal)
